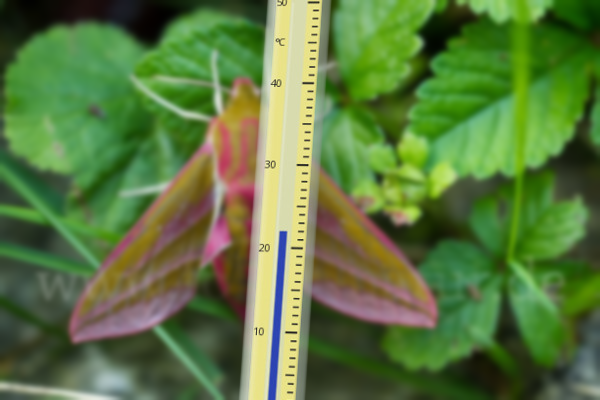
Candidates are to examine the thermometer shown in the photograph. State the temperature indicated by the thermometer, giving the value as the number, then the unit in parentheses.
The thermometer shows 22 (°C)
